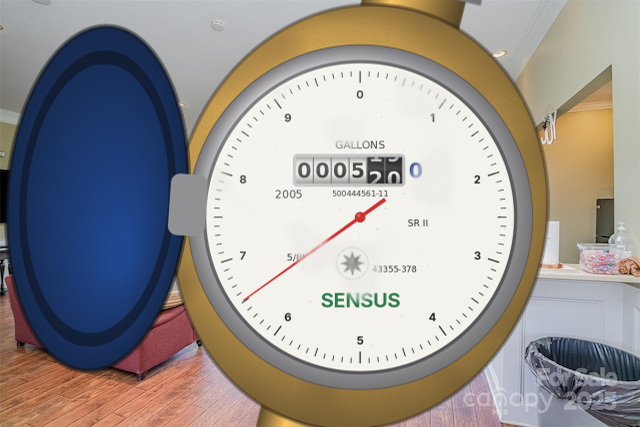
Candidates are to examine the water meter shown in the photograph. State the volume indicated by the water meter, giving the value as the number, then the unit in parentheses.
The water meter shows 5196.5 (gal)
